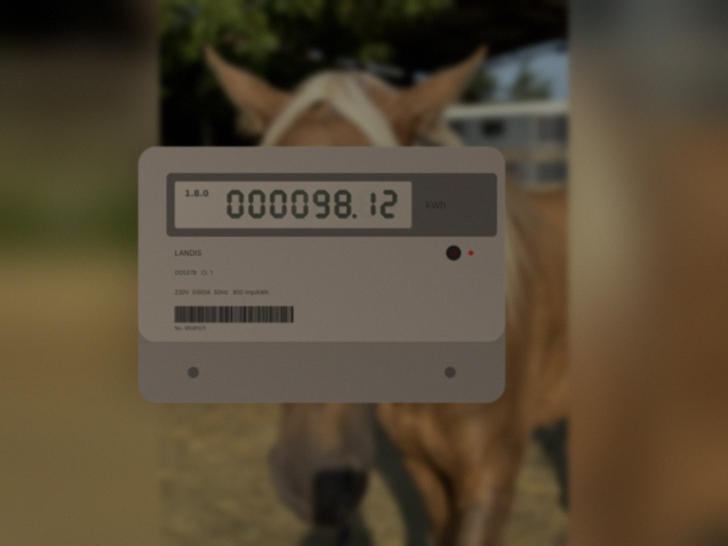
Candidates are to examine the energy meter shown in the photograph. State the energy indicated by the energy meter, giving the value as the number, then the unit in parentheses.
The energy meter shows 98.12 (kWh)
